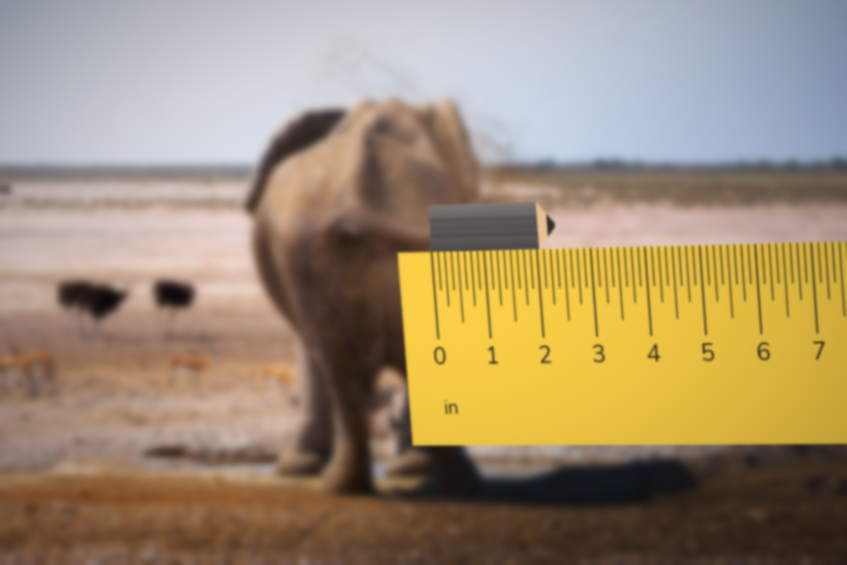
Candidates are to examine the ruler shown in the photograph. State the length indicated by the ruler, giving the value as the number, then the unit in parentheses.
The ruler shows 2.375 (in)
